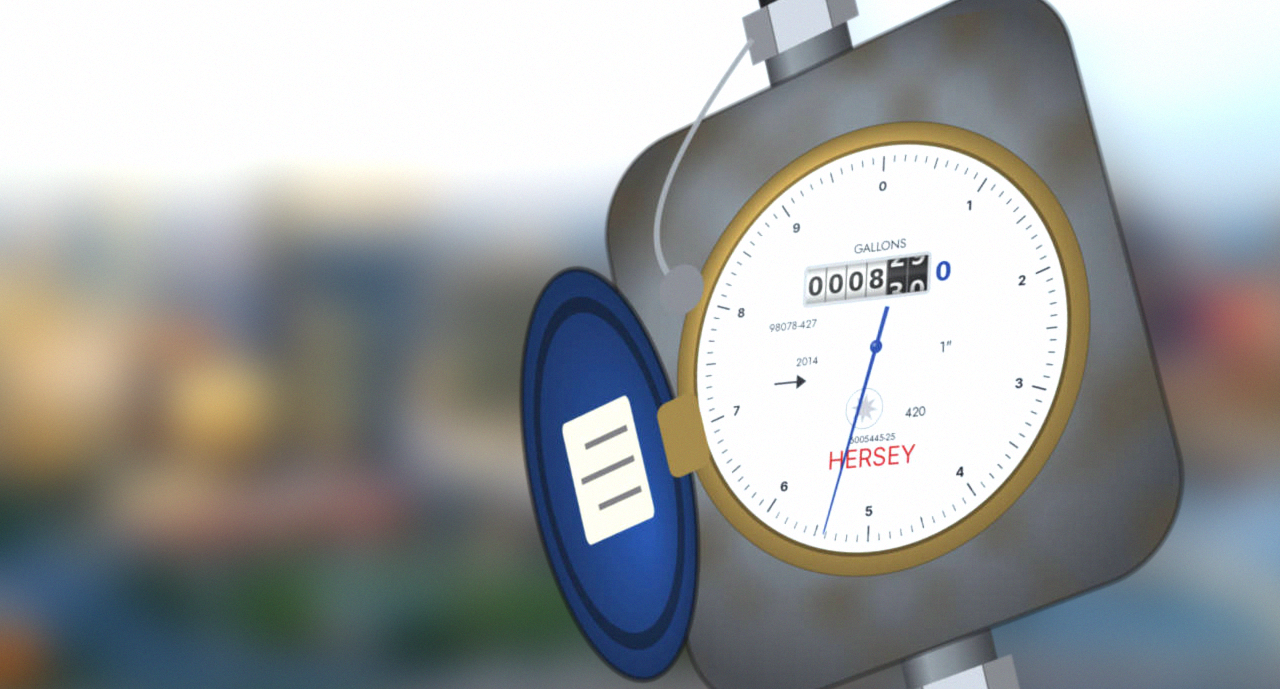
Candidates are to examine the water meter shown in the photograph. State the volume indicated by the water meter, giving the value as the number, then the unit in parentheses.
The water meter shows 8295.4 (gal)
